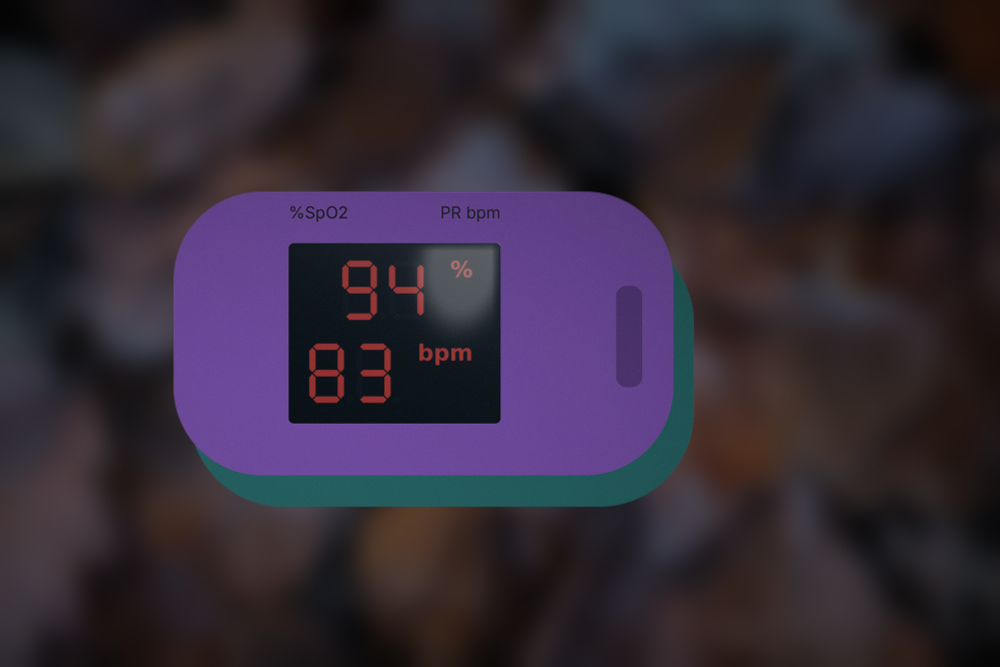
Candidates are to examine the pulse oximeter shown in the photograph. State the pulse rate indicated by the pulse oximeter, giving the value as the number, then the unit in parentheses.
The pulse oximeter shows 83 (bpm)
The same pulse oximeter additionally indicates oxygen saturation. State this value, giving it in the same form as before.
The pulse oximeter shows 94 (%)
